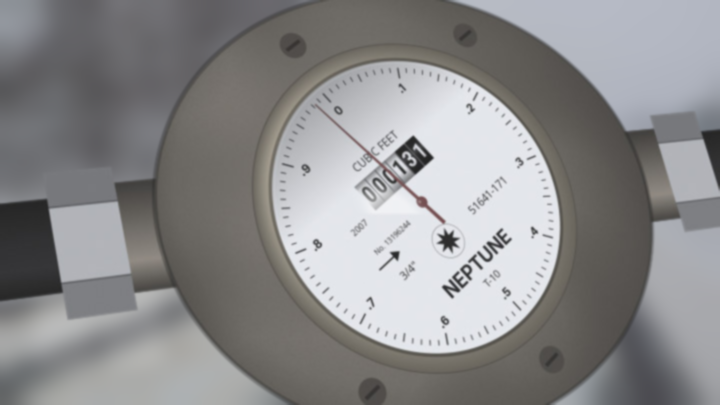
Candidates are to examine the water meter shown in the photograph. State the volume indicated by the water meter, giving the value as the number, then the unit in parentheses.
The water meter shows 130.98 (ft³)
